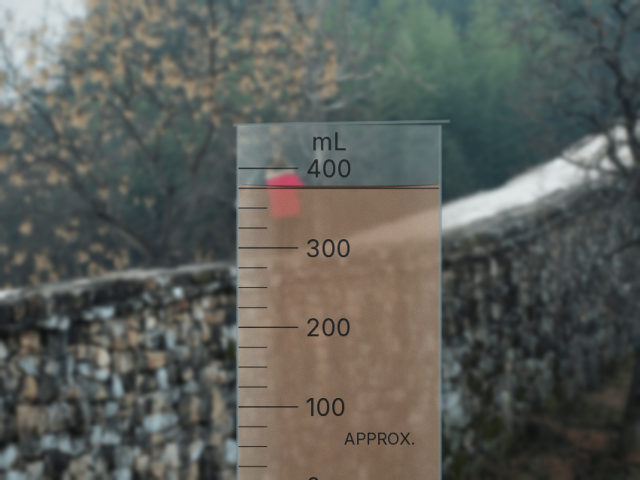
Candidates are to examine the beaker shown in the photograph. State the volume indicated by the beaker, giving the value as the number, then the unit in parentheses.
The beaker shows 375 (mL)
